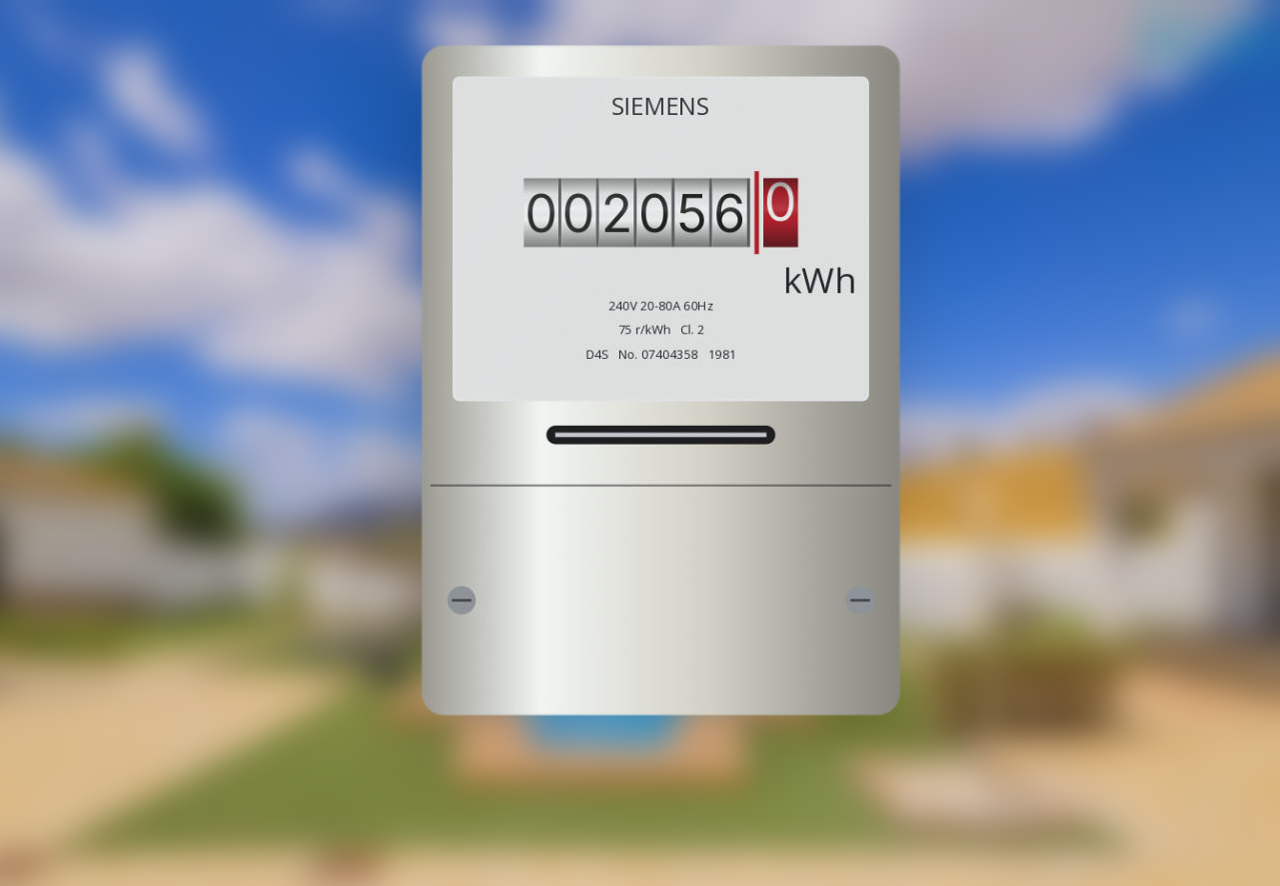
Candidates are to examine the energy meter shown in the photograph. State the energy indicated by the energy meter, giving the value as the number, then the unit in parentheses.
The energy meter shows 2056.0 (kWh)
